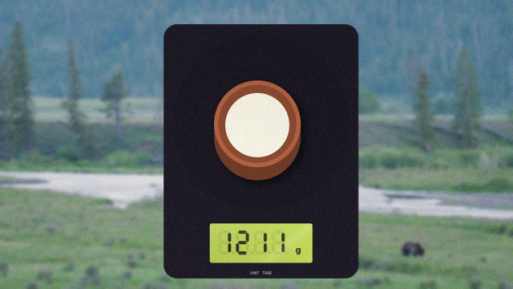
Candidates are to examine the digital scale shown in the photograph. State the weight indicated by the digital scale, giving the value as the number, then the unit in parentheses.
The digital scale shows 1211 (g)
